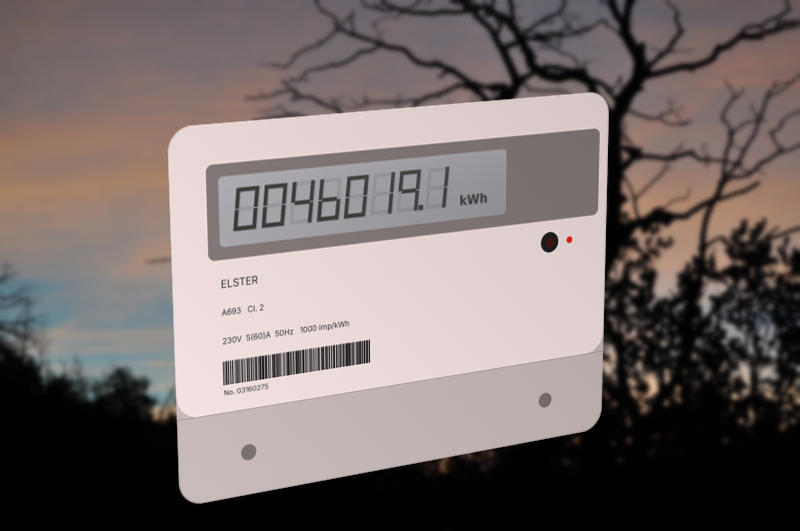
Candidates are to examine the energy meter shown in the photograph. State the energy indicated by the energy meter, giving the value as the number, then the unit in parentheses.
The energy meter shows 46019.1 (kWh)
